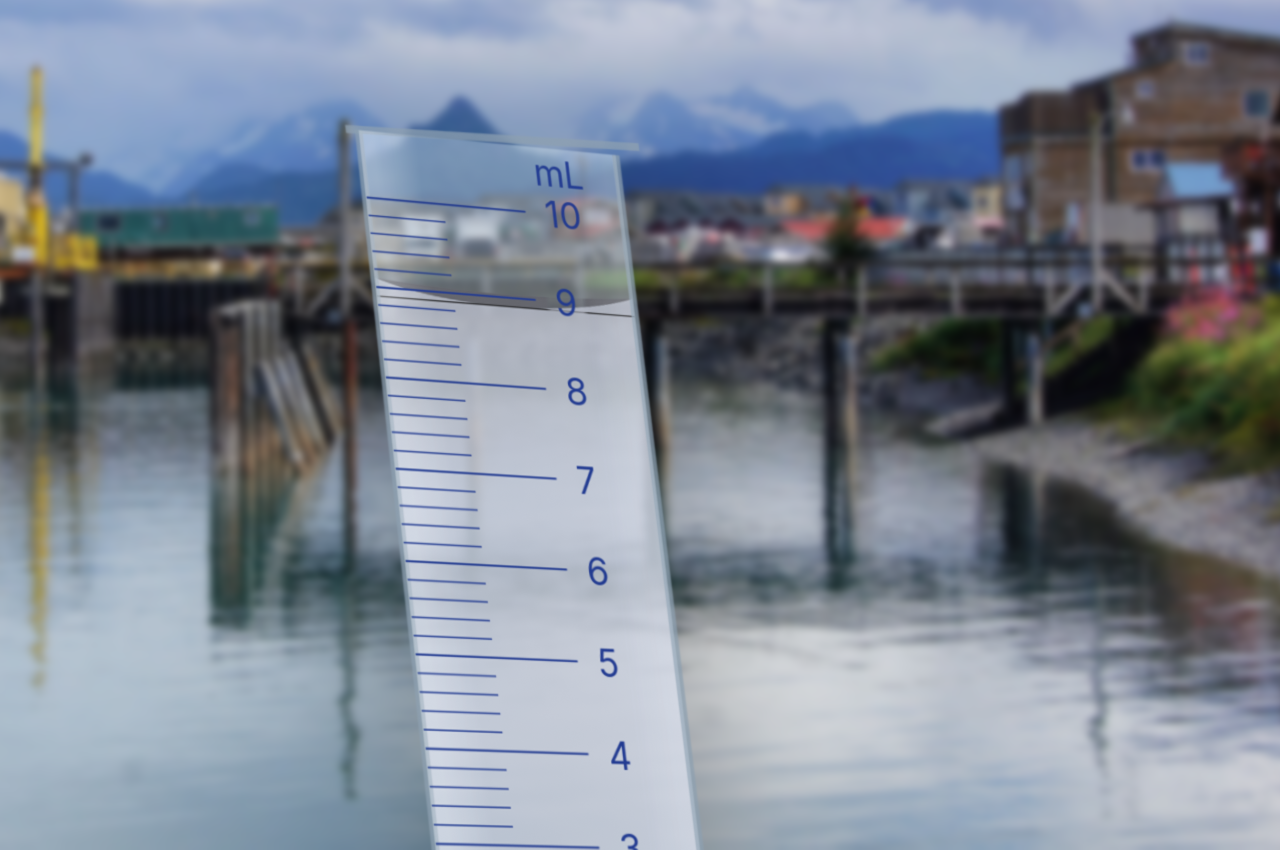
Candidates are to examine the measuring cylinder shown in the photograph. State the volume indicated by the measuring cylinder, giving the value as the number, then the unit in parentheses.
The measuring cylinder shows 8.9 (mL)
